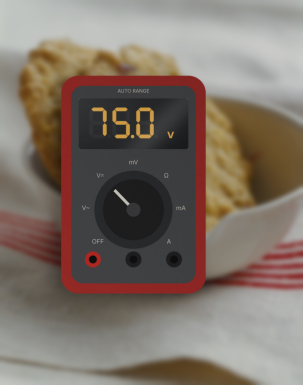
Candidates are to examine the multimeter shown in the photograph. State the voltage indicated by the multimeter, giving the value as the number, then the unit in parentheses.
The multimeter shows 75.0 (V)
